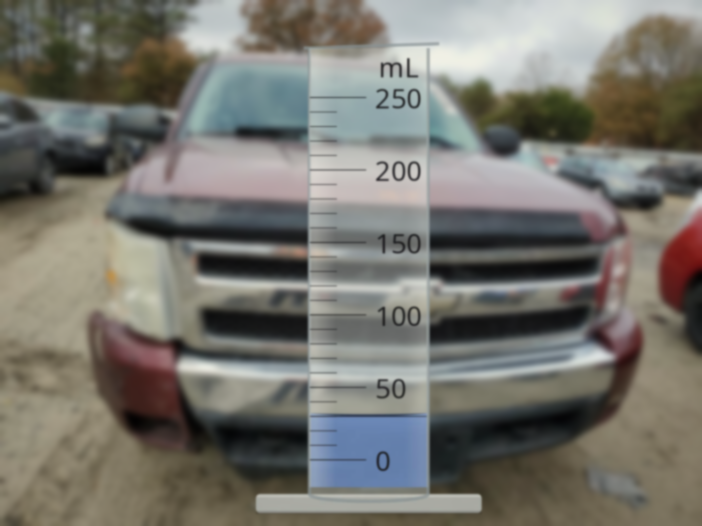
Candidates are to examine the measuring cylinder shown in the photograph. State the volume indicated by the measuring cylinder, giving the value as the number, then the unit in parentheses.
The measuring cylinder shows 30 (mL)
